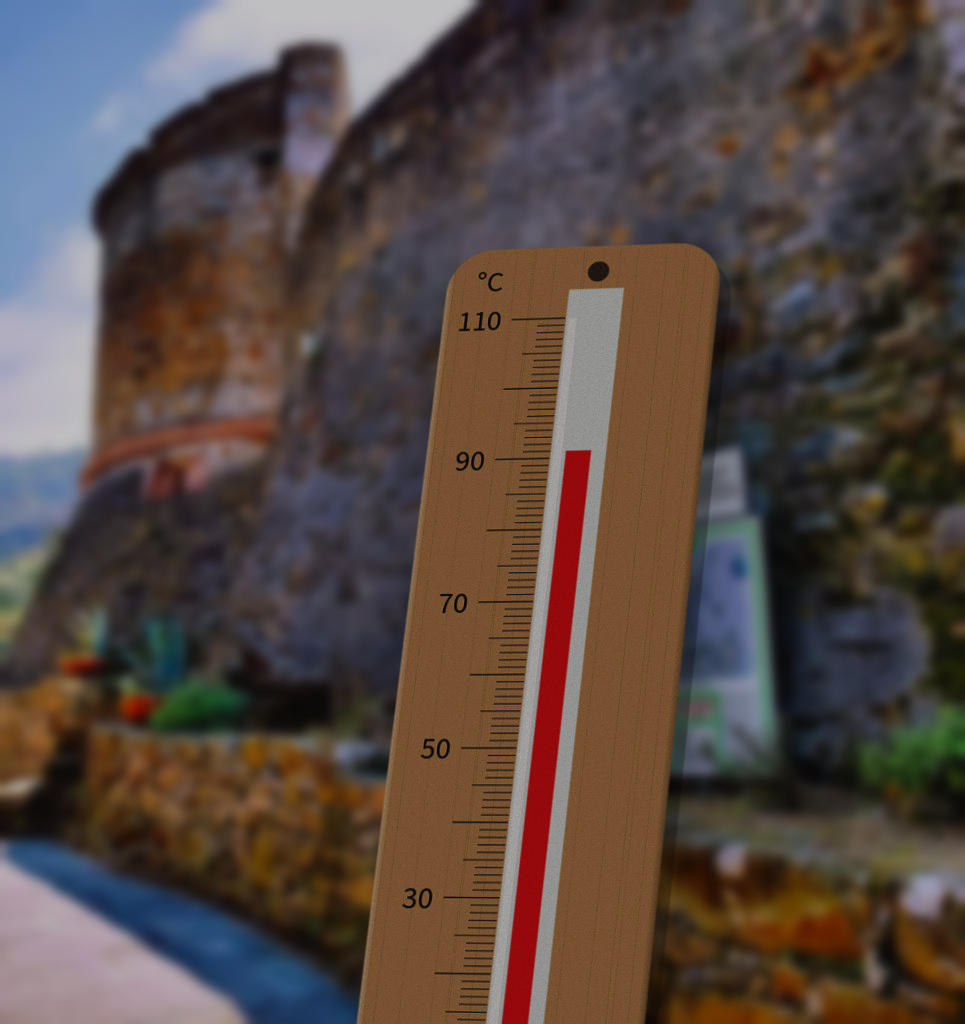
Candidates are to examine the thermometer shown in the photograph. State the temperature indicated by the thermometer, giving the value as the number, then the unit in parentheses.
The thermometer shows 91 (°C)
